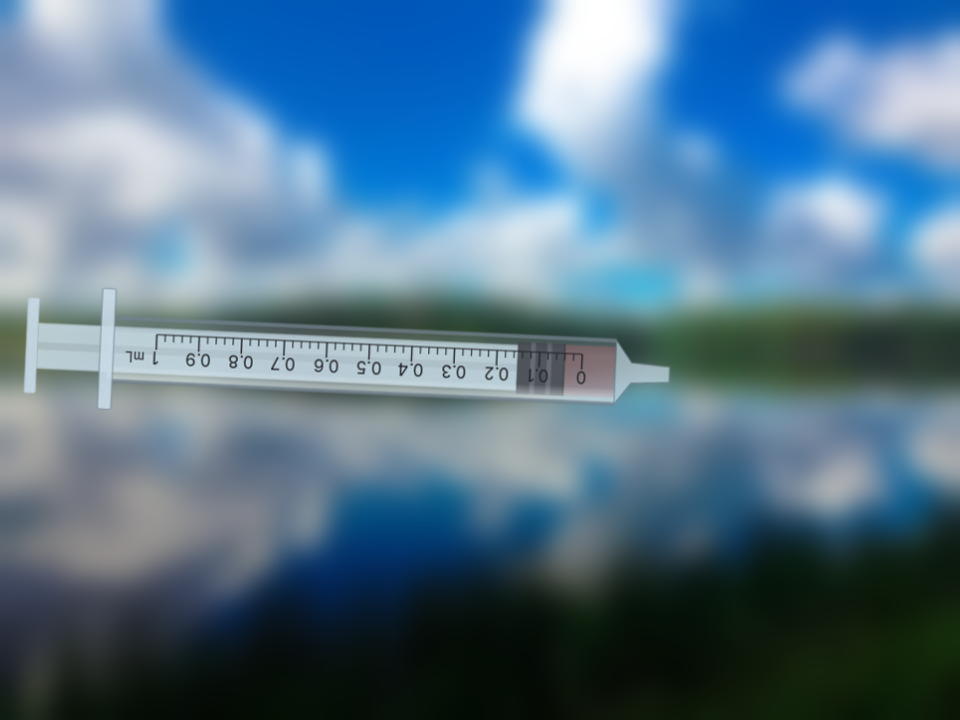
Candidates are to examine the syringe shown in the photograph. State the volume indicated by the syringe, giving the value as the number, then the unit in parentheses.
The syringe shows 0.04 (mL)
